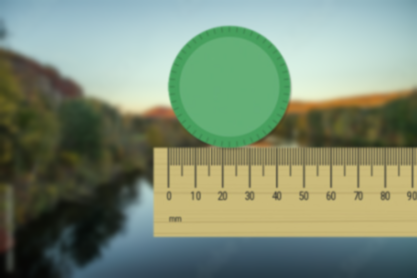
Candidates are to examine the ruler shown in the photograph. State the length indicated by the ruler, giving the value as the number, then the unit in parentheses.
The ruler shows 45 (mm)
